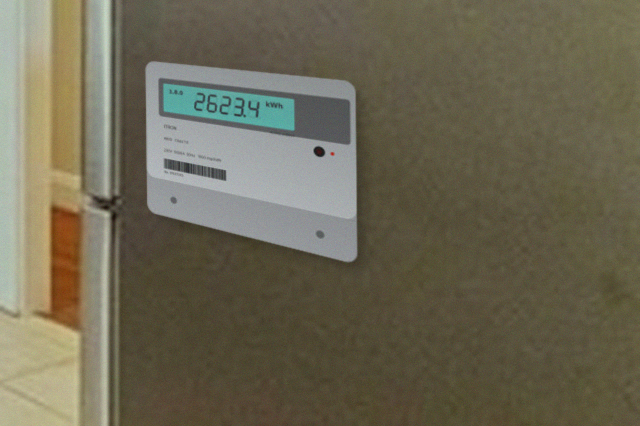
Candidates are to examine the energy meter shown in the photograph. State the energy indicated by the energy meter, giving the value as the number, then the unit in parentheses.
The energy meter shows 2623.4 (kWh)
